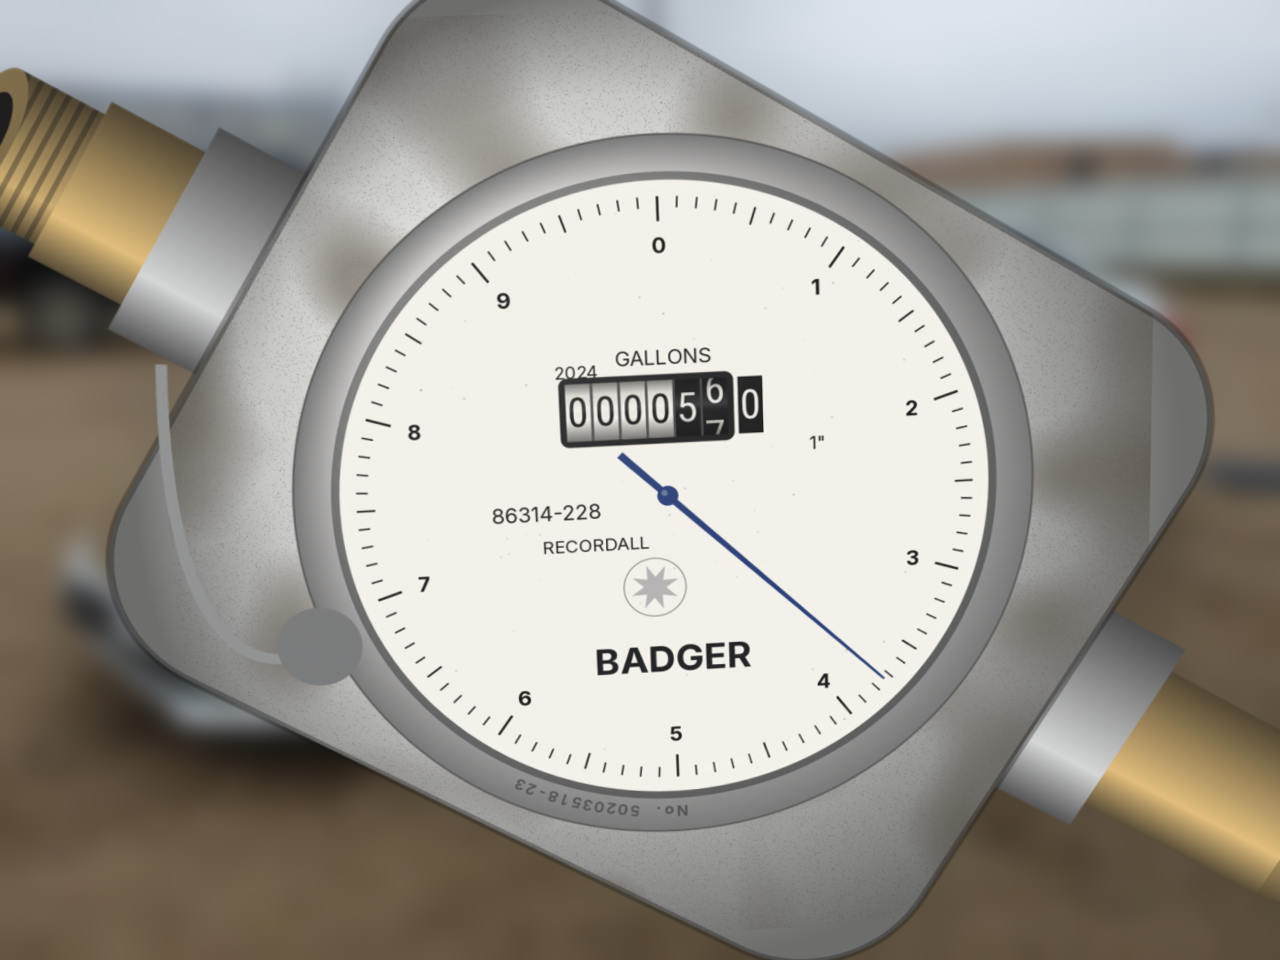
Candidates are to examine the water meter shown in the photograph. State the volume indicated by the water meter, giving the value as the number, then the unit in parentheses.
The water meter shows 563.7 (gal)
